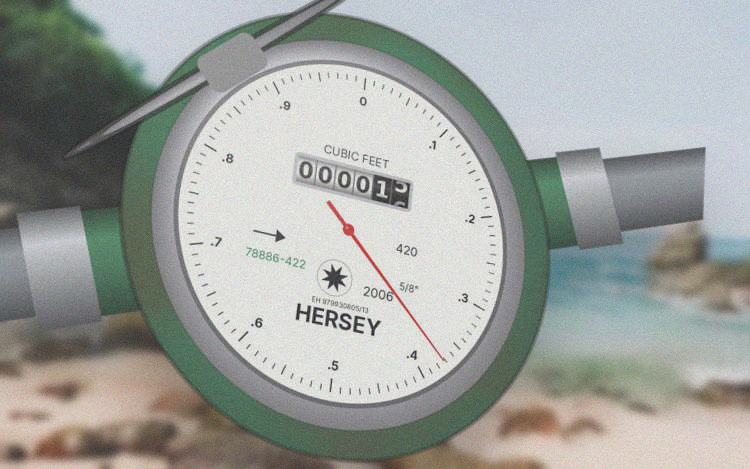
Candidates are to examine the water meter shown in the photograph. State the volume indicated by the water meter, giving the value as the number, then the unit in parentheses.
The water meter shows 15.37 (ft³)
